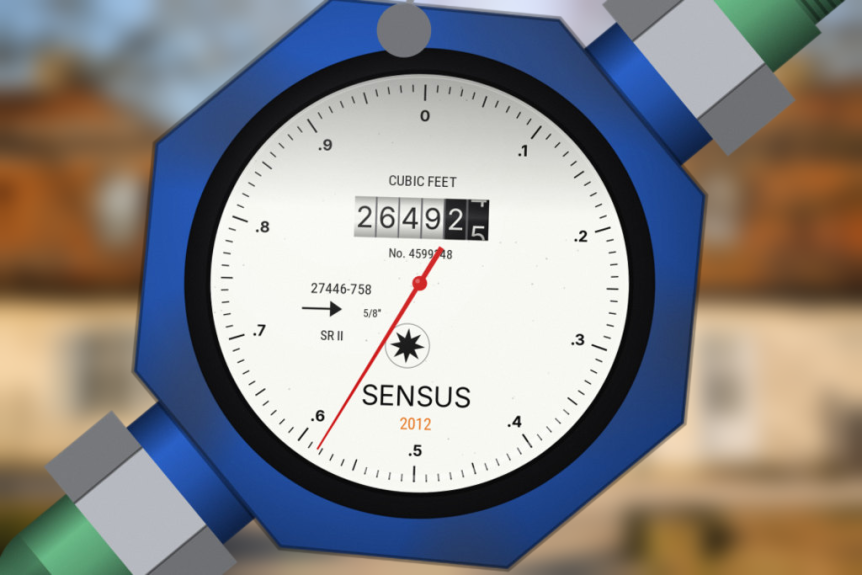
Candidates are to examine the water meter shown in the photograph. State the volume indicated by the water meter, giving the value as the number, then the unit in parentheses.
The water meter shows 264924.58 (ft³)
